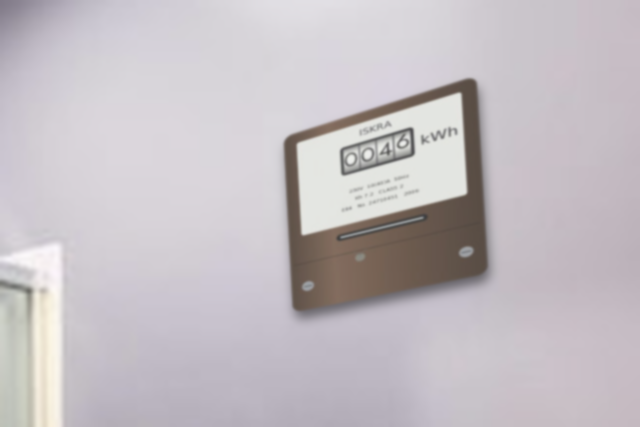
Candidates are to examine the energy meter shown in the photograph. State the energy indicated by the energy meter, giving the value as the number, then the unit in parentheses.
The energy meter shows 46 (kWh)
